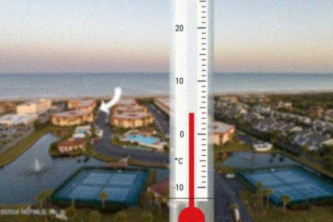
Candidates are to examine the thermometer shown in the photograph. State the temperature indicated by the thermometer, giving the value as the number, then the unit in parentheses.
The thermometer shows 4 (°C)
